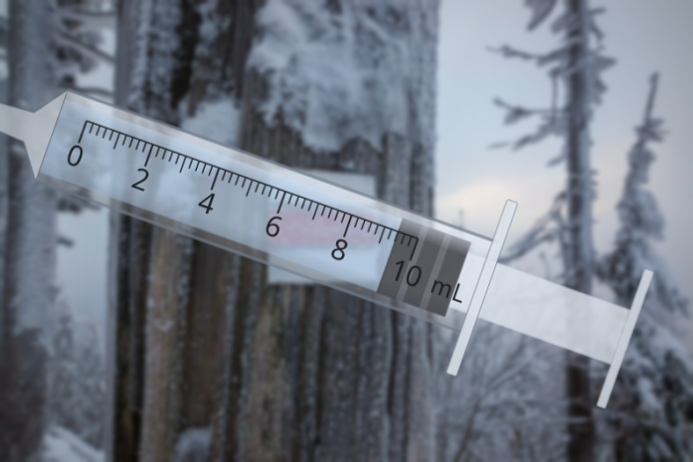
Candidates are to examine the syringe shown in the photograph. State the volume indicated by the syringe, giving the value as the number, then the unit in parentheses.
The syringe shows 9.4 (mL)
